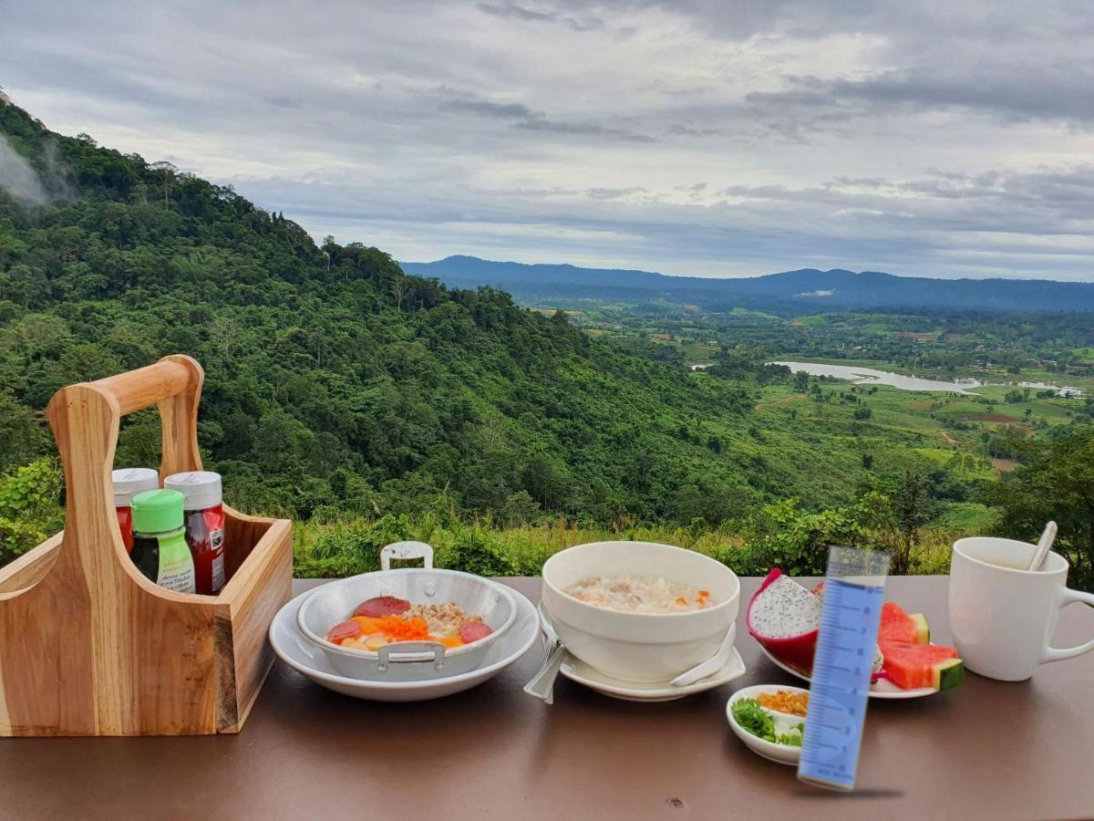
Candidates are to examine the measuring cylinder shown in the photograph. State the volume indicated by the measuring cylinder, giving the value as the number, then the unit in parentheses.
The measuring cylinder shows 9 (mL)
